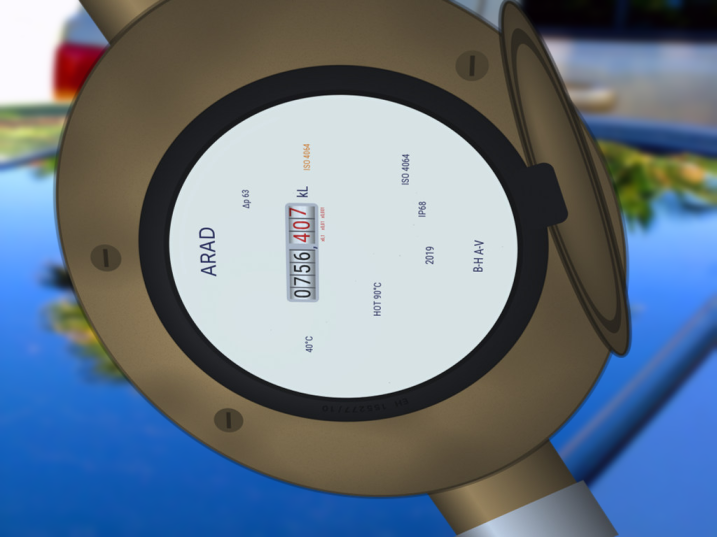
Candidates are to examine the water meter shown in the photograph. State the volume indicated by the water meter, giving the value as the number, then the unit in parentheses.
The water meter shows 756.407 (kL)
